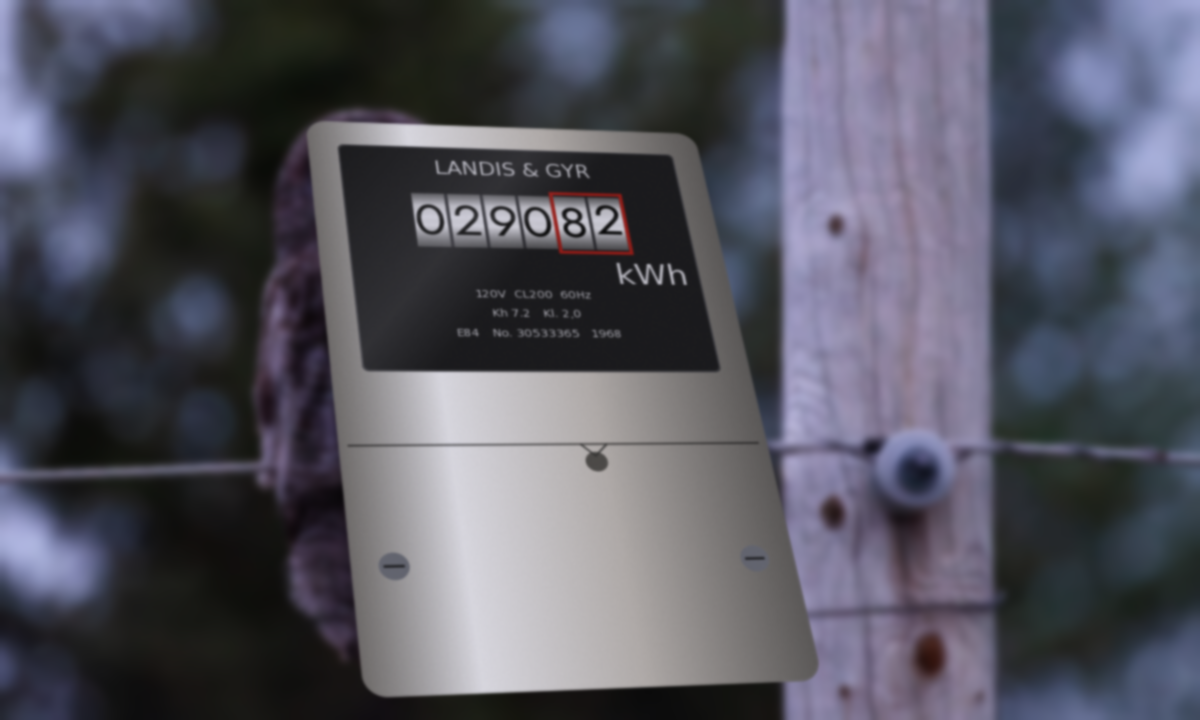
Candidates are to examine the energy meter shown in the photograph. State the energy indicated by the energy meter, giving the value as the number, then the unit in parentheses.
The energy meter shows 290.82 (kWh)
